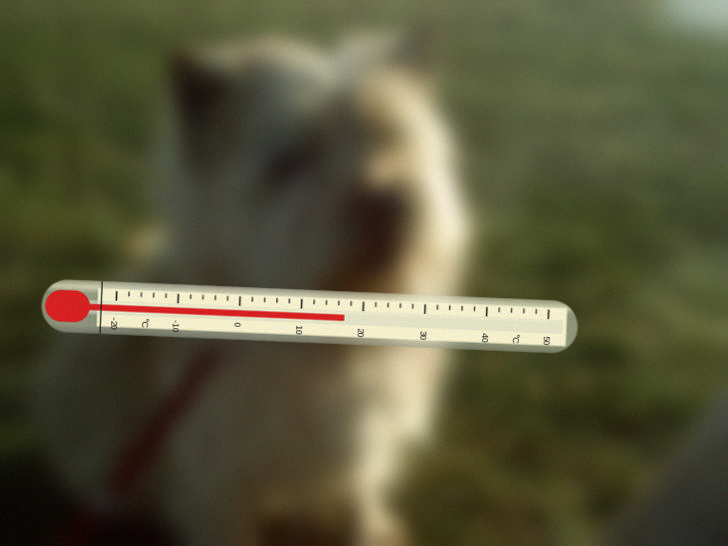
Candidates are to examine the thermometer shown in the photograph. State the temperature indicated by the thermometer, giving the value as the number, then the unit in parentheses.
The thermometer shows 17 (°C)
